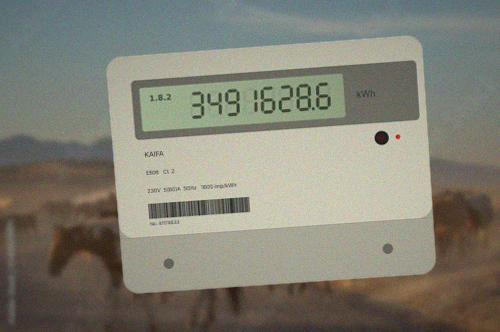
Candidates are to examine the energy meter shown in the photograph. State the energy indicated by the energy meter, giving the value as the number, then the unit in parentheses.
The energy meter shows 3491628.6 (kWh)
